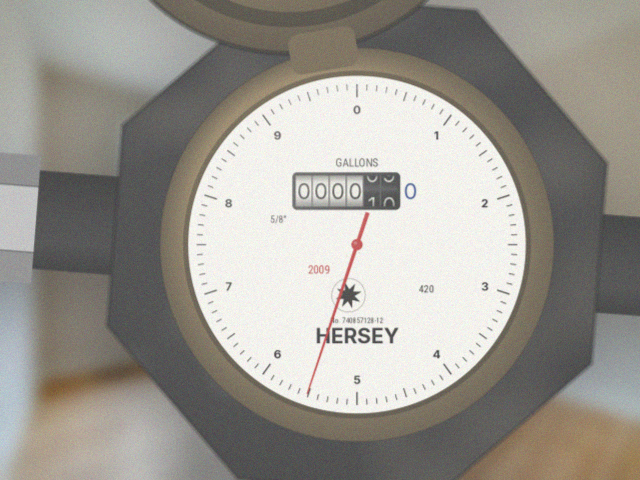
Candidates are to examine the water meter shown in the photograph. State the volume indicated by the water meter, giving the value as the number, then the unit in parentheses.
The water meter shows 95.5 (gal)
